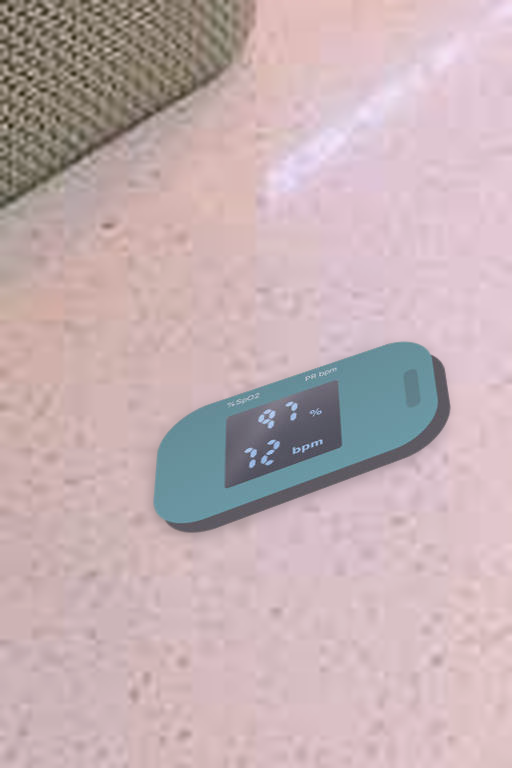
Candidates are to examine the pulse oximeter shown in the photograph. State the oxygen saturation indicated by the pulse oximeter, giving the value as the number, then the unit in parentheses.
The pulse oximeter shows 97 (%)
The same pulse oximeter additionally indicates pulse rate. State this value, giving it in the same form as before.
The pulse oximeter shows 72 (bpm)
